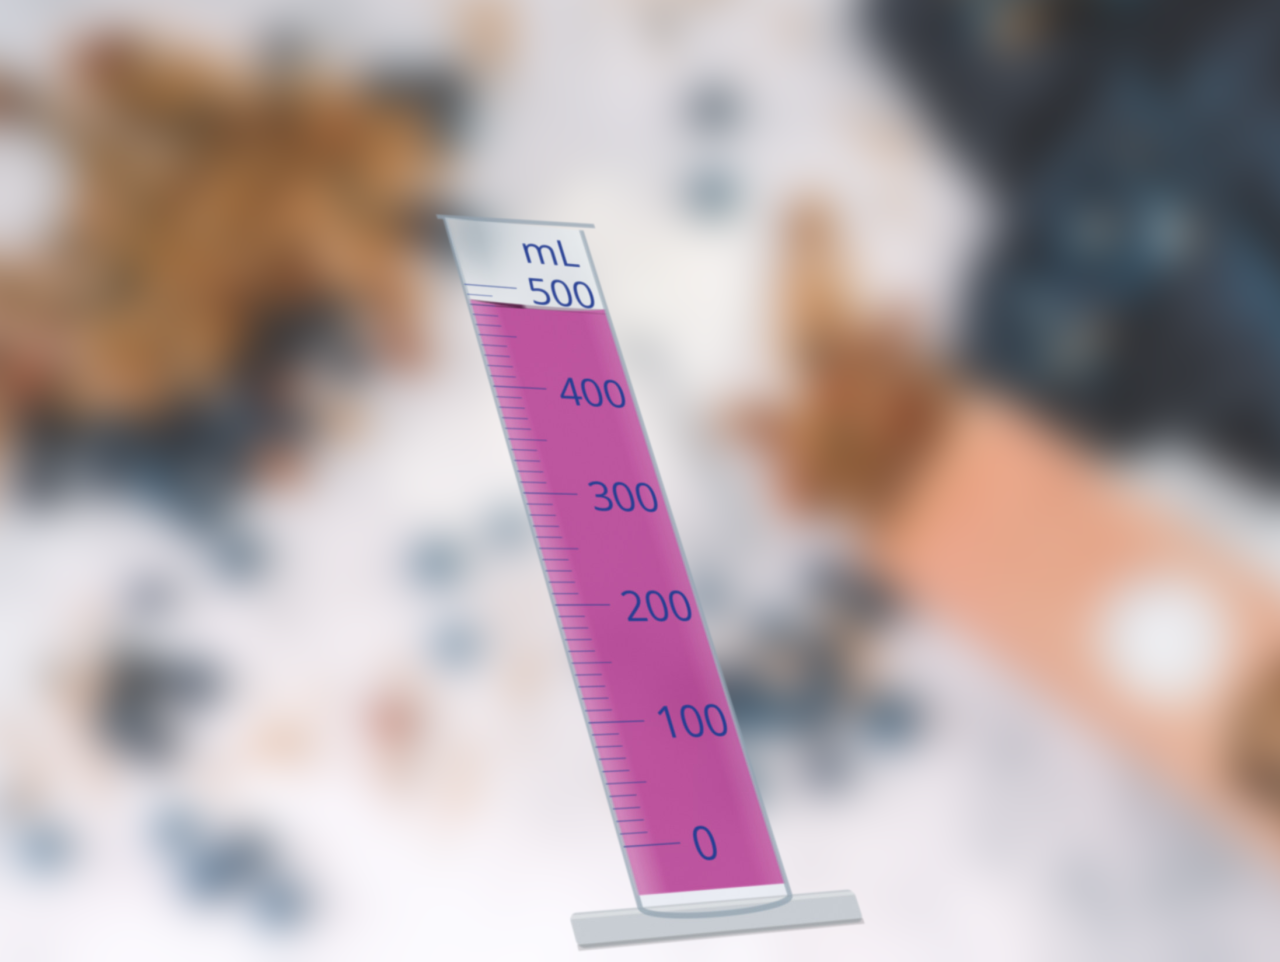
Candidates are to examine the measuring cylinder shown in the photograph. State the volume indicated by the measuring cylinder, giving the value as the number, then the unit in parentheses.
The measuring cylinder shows 480 (mL)
